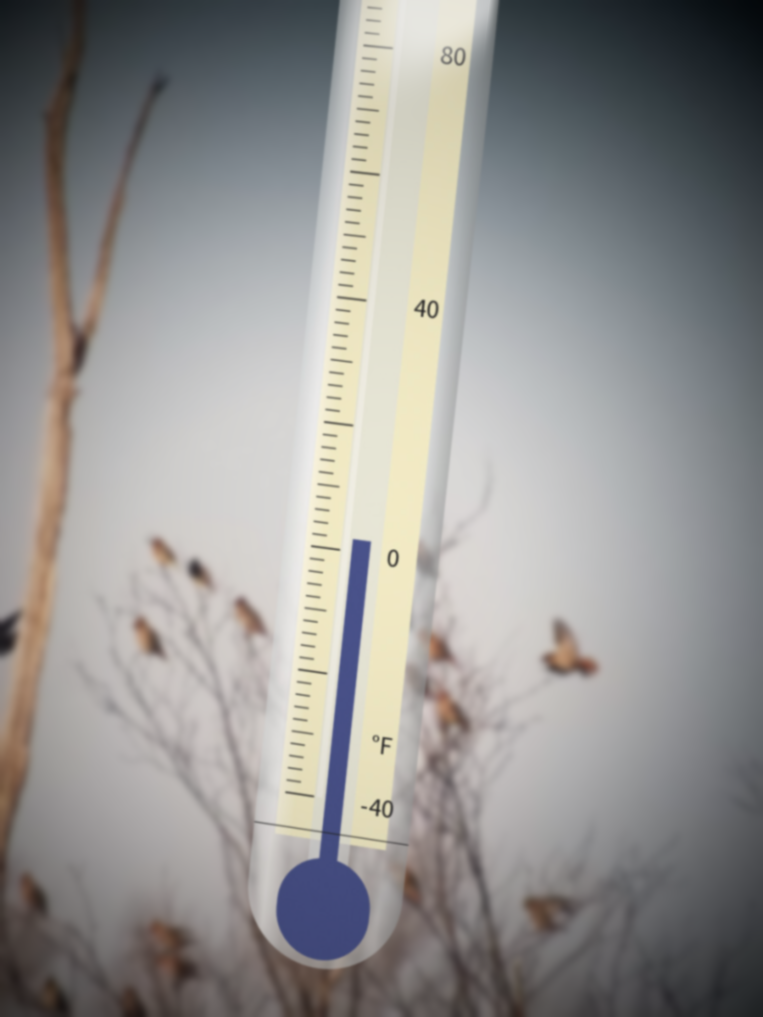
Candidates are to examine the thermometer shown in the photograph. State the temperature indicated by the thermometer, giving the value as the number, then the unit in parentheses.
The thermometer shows 2 (°F)
